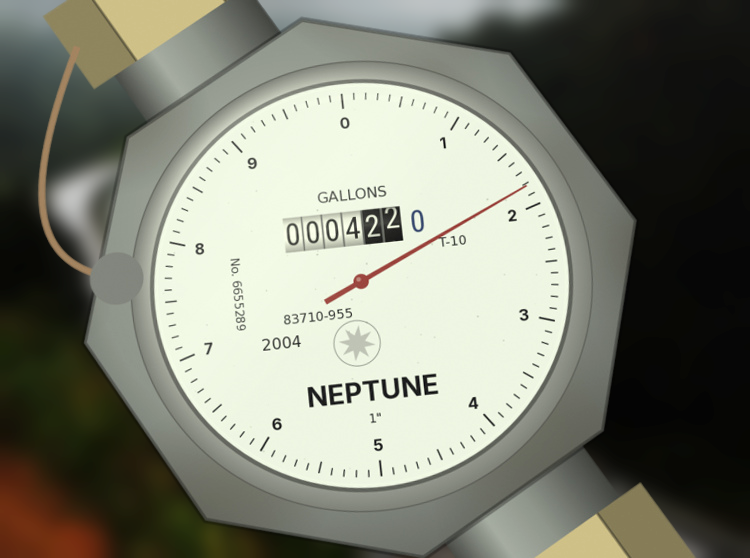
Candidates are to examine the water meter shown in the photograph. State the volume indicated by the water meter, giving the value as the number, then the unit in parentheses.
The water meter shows 4221.8 (gal)
